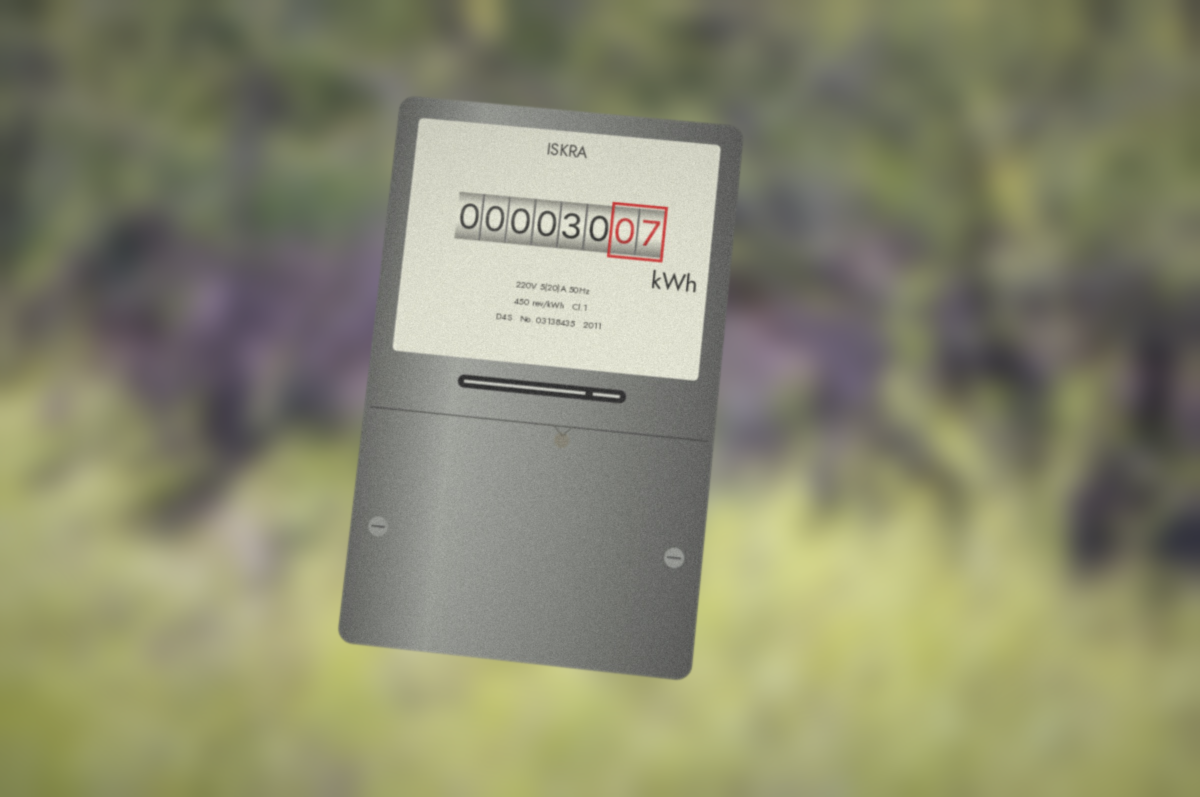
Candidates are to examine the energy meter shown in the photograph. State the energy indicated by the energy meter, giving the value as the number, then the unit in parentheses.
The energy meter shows 30.07 (kWh)
